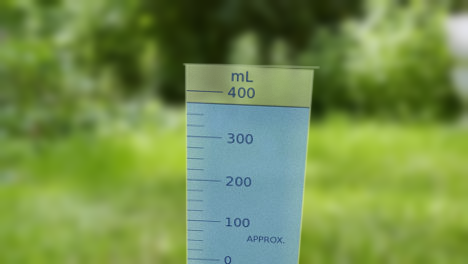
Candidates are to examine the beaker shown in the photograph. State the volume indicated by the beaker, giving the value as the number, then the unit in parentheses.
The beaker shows 375 (mL)
